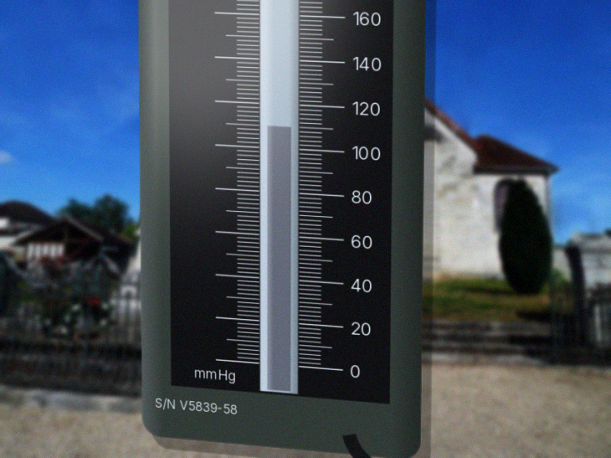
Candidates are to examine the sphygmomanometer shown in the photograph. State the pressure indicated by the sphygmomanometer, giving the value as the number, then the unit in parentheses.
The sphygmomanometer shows 110 (mmHg)
